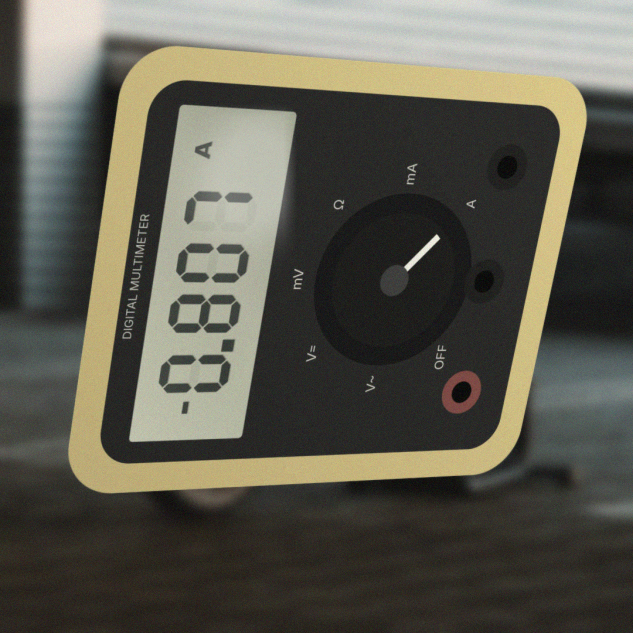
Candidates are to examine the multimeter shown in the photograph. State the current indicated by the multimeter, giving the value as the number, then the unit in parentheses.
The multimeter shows -0.807 (A)
